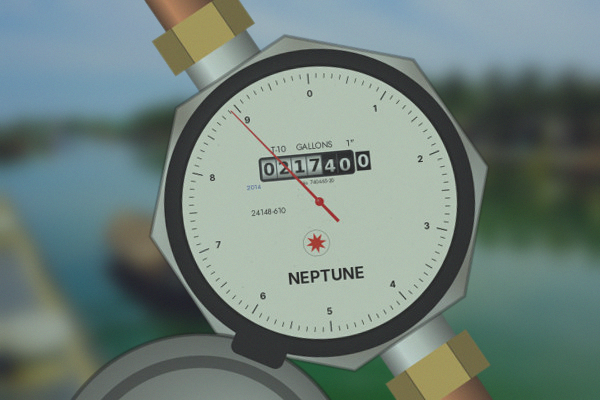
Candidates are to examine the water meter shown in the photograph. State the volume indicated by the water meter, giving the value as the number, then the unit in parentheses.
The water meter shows 217398.9 (gal)
